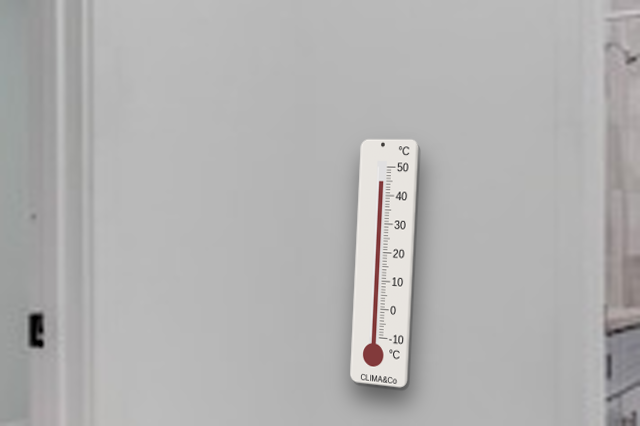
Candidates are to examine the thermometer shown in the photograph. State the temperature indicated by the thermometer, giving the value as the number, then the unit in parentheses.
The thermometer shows 45 (°C)
